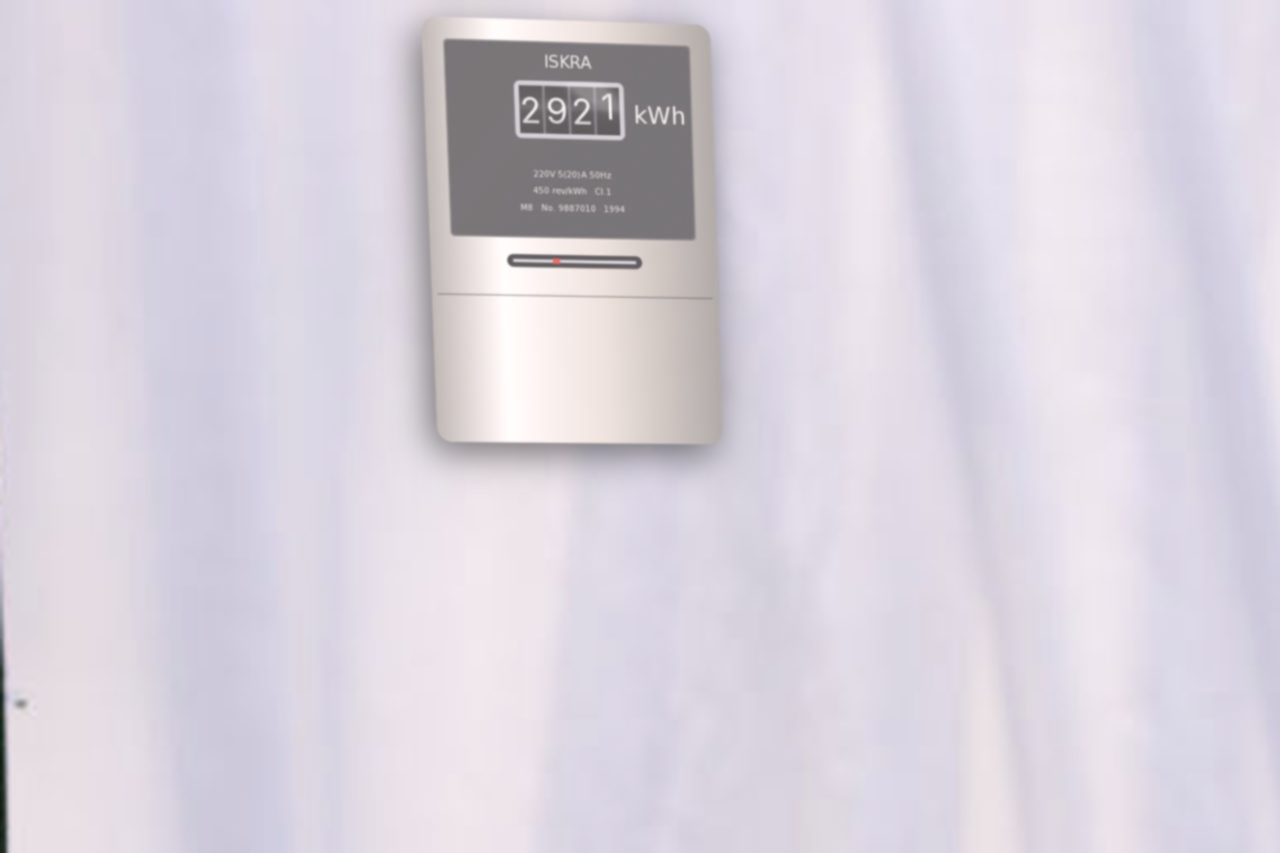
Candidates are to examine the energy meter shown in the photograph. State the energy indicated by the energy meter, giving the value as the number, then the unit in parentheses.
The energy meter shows 2921 (kWh)
